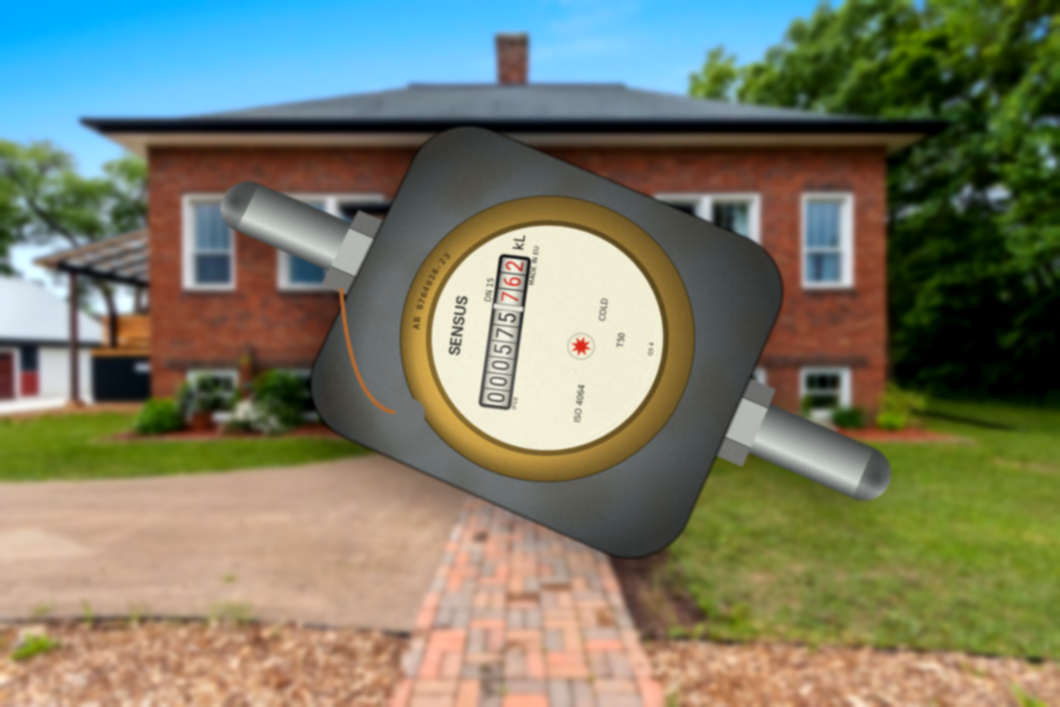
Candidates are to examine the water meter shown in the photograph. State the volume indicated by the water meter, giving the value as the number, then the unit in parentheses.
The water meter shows 575.762 (kL)
